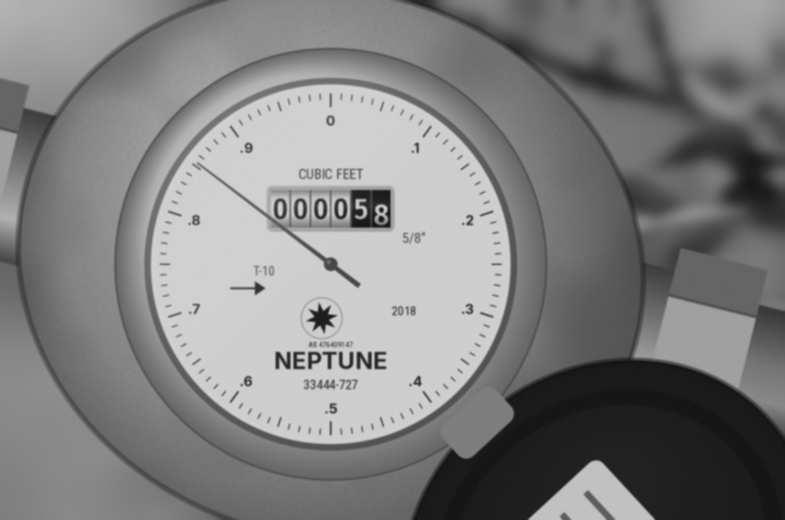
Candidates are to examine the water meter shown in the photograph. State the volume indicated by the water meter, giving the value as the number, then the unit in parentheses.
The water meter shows 57.85 (ft³)
